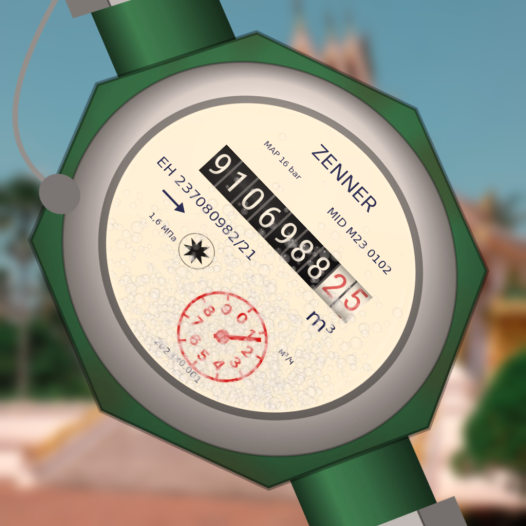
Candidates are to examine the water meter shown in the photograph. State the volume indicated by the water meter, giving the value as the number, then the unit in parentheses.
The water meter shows 9106988.251 (m³)
